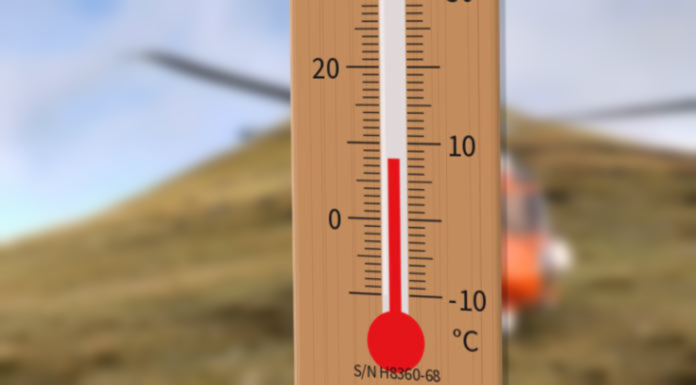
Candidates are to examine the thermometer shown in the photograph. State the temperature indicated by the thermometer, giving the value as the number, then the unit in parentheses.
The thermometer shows 8 (°C)
